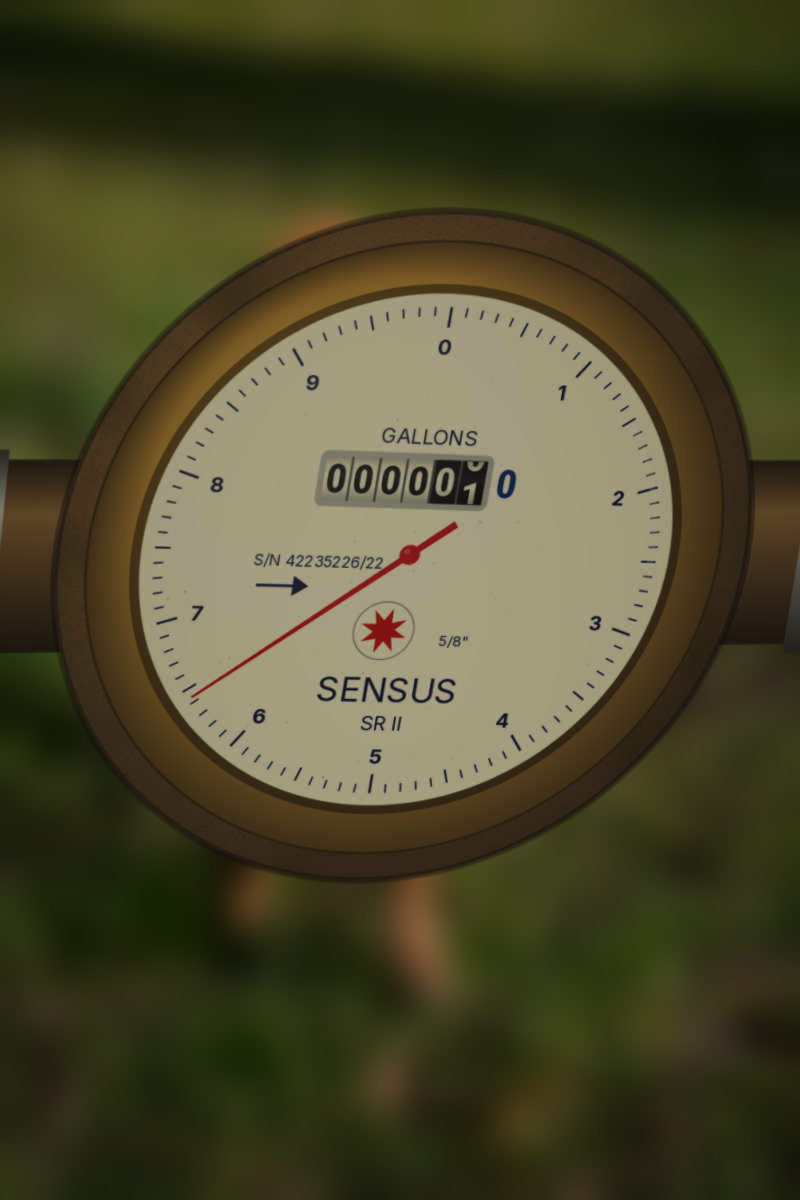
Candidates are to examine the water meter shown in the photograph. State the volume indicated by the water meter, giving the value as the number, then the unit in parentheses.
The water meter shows 6.4 (gal)
